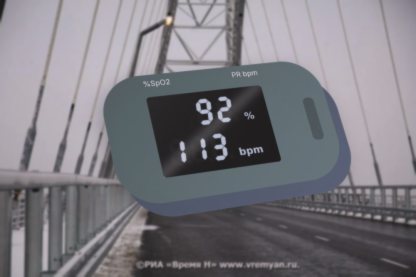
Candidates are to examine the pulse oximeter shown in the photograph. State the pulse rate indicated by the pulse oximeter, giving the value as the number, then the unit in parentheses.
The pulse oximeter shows 113 (bpm)
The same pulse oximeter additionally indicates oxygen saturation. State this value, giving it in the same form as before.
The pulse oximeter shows 92 (%)
